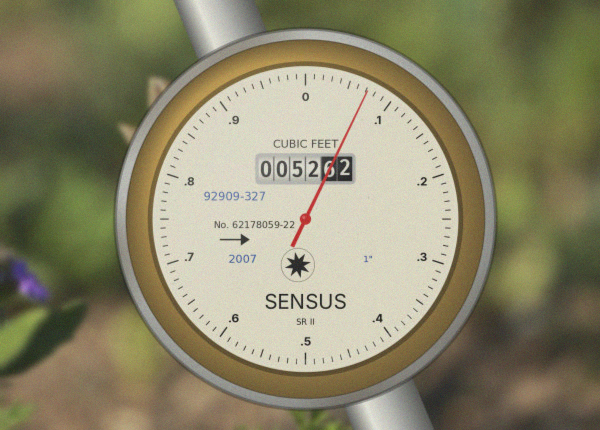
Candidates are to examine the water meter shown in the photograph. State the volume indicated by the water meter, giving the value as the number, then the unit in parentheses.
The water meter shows 5262.07 (ft³)
